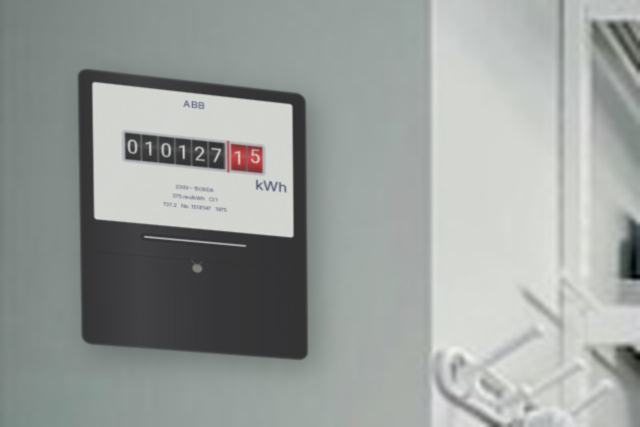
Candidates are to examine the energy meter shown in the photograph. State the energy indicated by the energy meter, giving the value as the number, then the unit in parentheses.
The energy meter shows 10127.15 (kWh)
